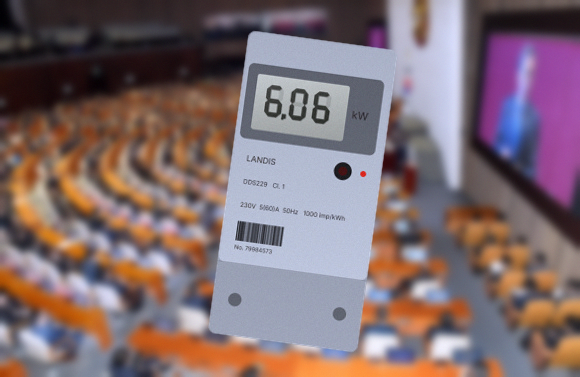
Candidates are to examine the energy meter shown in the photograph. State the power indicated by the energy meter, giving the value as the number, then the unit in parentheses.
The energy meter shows 6.06 (kW)
